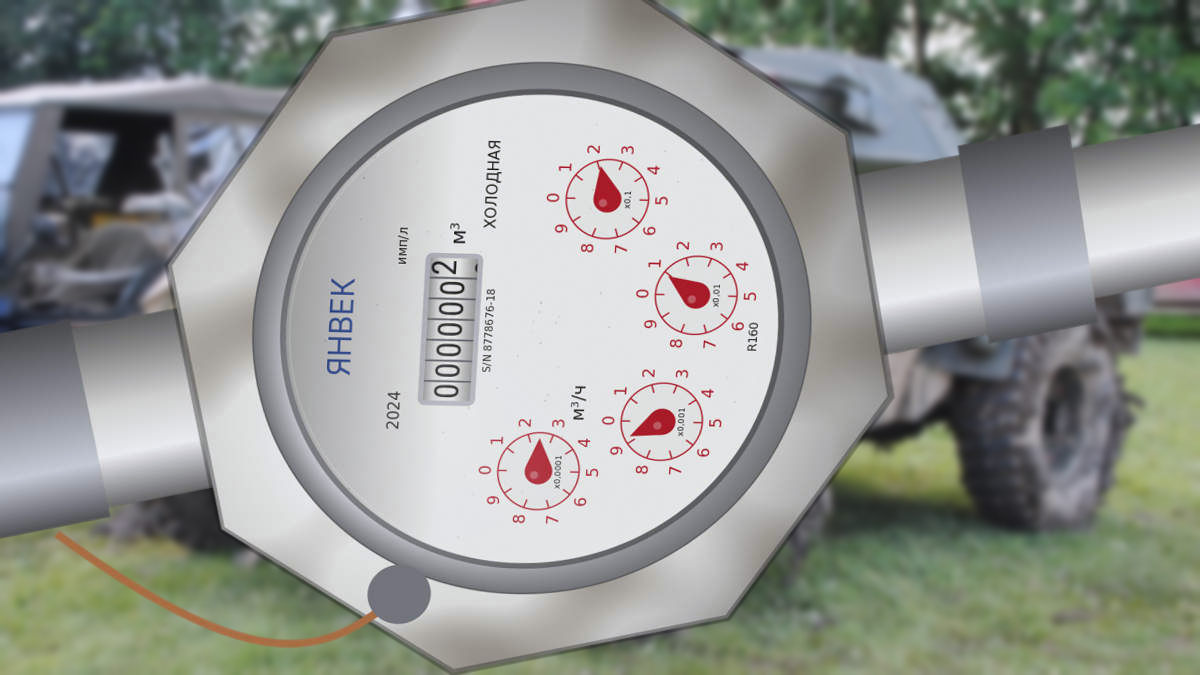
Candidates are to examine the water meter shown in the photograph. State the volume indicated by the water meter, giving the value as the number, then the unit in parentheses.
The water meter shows 2.2092 (m³)
